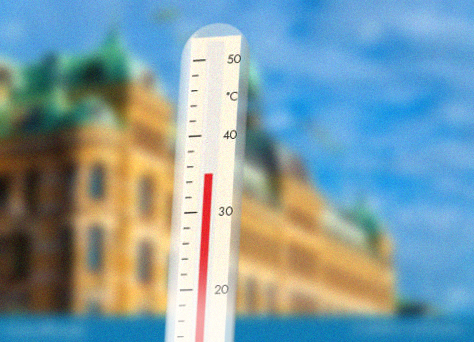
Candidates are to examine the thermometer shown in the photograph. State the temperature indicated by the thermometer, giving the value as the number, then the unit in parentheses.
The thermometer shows 35 (°C)
